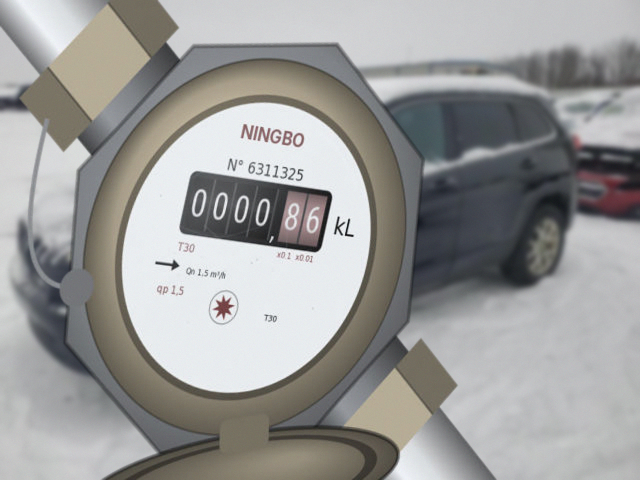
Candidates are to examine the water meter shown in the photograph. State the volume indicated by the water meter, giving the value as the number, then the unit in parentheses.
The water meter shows 0.86 (kL)
